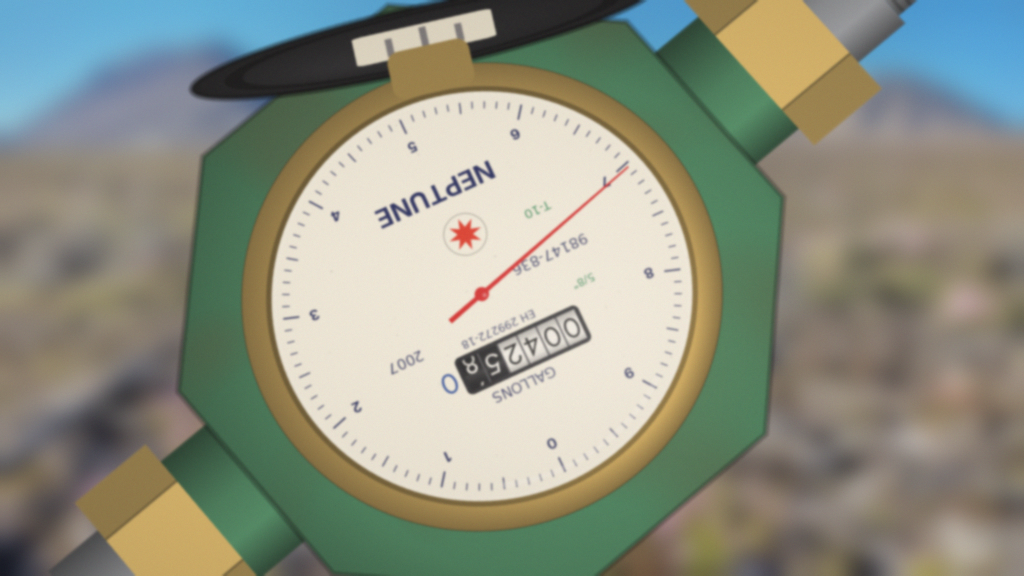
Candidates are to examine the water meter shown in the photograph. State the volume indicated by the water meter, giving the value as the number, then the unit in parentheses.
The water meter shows 42577.0 (gal)
